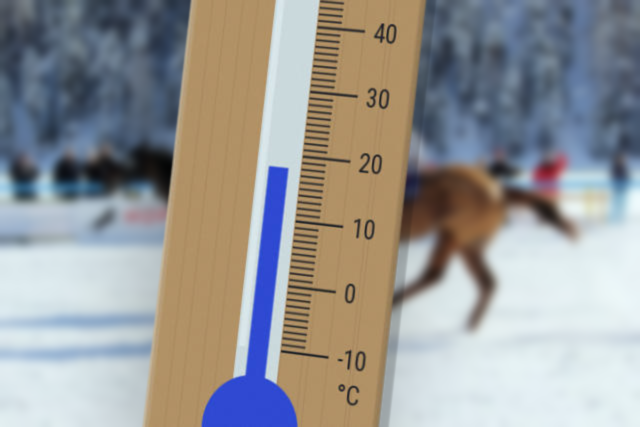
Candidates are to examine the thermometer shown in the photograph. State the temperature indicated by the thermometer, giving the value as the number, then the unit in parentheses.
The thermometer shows 18 (°C)
